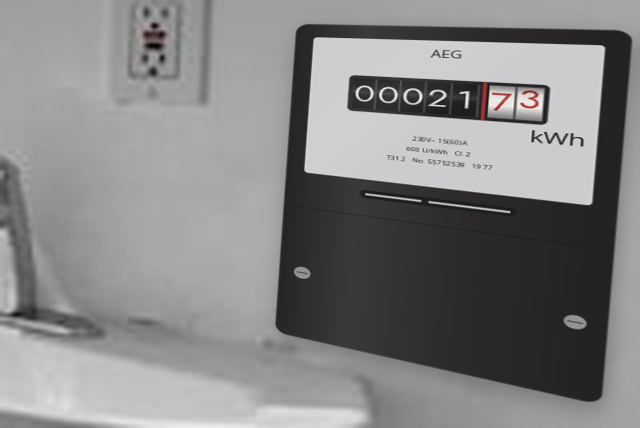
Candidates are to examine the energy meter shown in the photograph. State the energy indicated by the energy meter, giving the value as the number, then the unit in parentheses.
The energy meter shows 21.73 (kWh)
